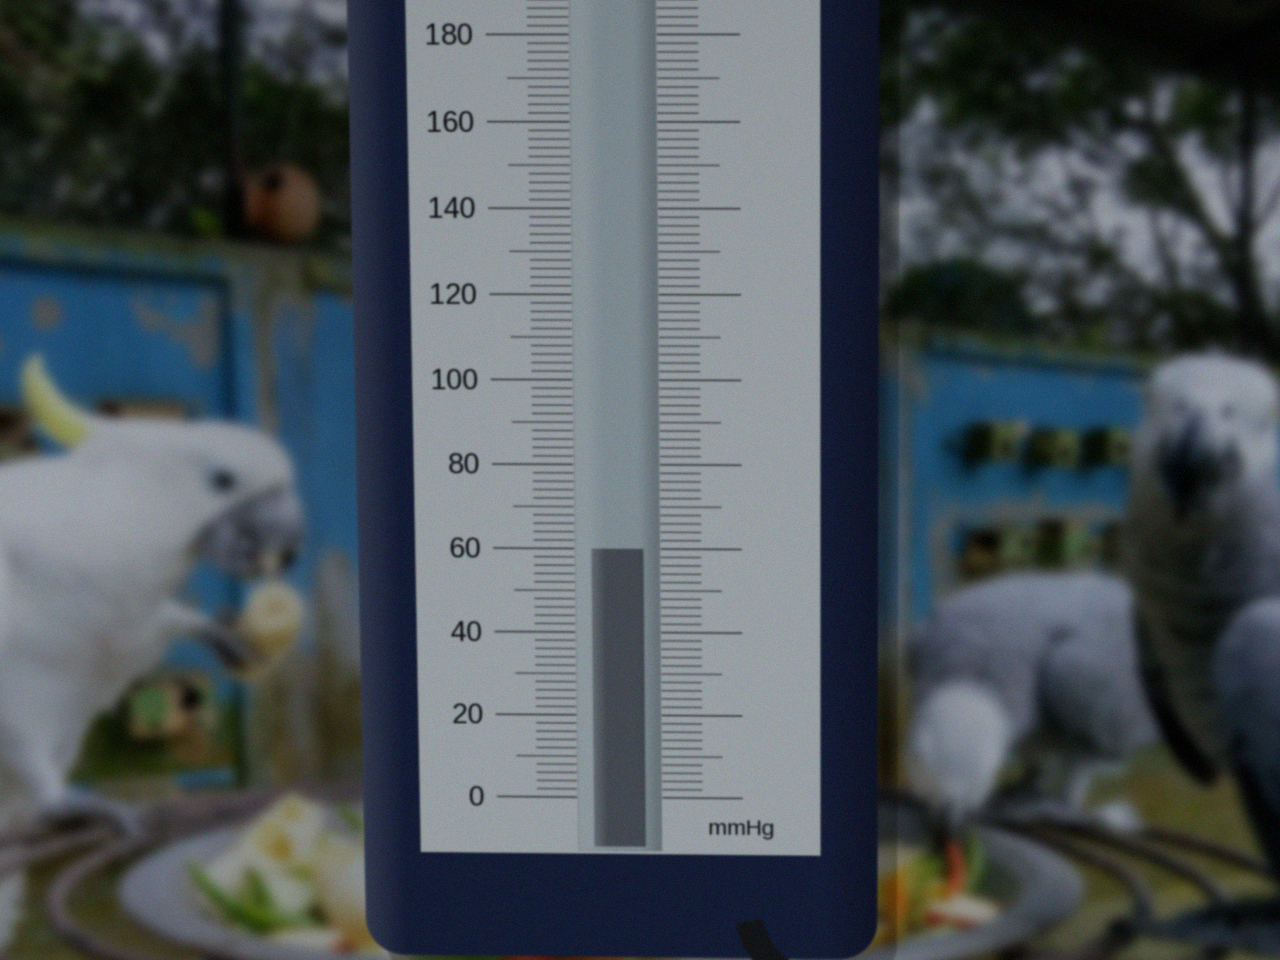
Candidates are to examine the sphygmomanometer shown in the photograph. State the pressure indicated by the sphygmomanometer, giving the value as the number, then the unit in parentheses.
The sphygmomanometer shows 60 (mmHg)
